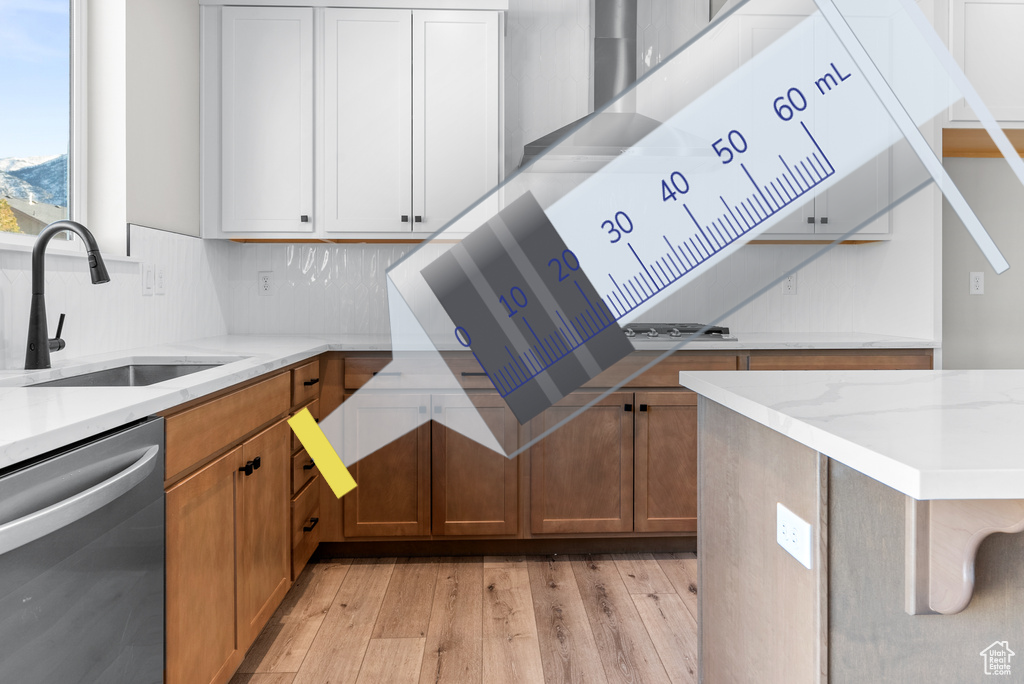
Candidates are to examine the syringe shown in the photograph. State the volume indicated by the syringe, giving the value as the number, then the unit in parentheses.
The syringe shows 0 (mL)
